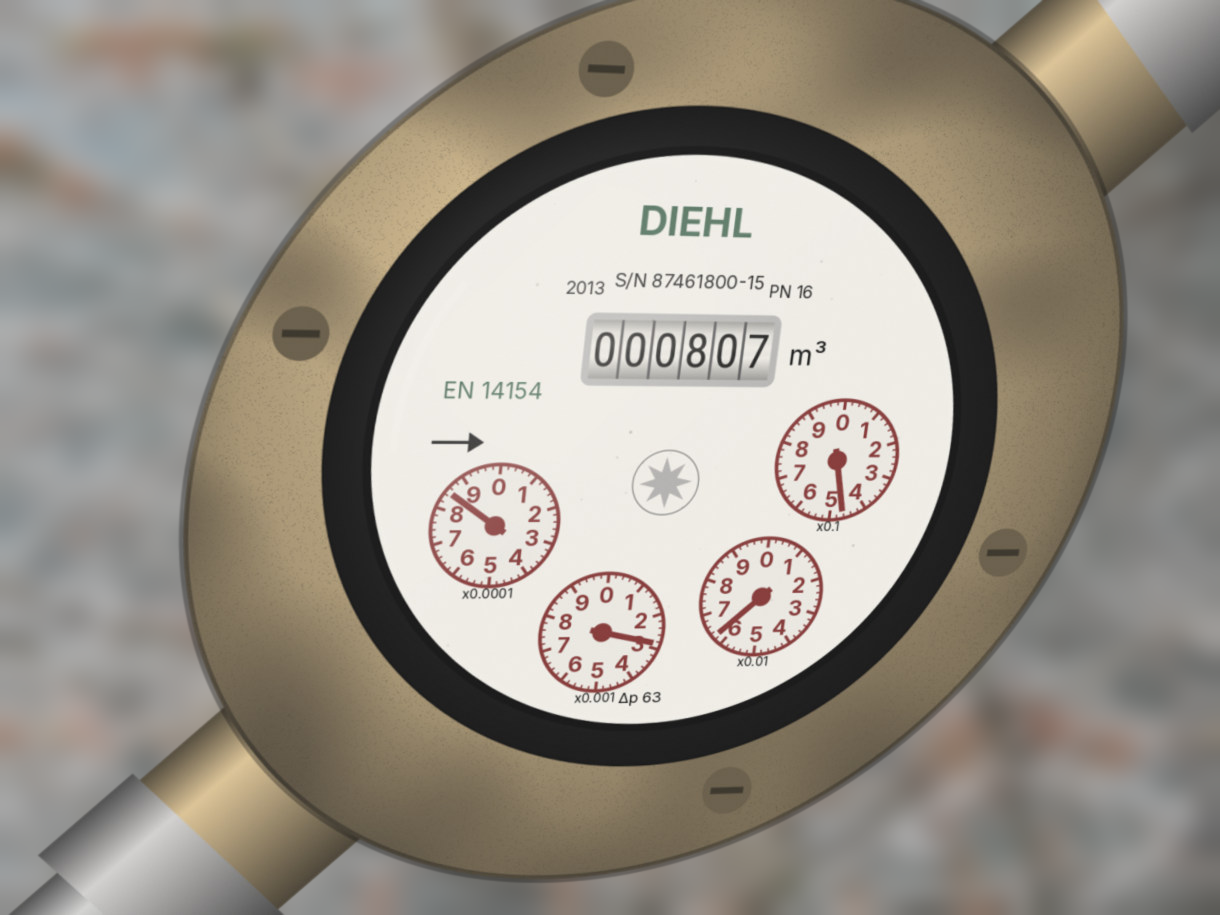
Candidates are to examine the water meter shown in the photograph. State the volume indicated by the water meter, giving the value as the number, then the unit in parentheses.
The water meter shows 807.4628 (m³)
